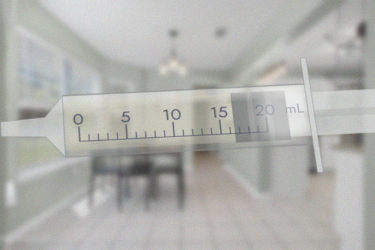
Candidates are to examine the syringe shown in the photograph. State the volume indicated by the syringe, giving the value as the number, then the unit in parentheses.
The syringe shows 16.5 (mL)
